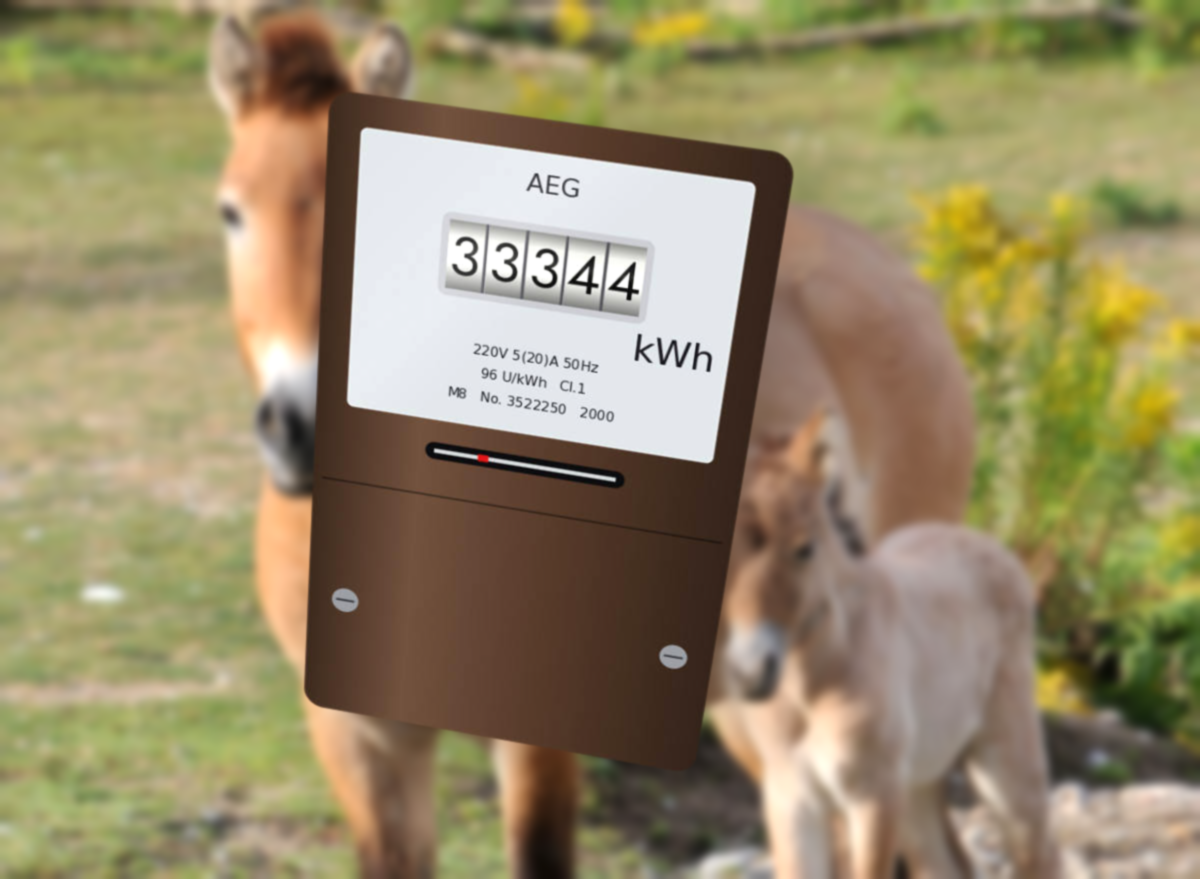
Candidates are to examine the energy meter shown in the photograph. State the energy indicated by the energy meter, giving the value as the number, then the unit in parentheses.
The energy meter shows 33344 (kWh)
